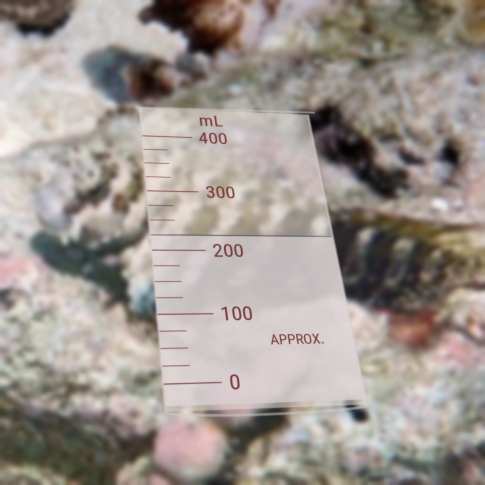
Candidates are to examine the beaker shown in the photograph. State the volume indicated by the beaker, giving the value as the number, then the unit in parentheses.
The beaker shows 225 (mL)
